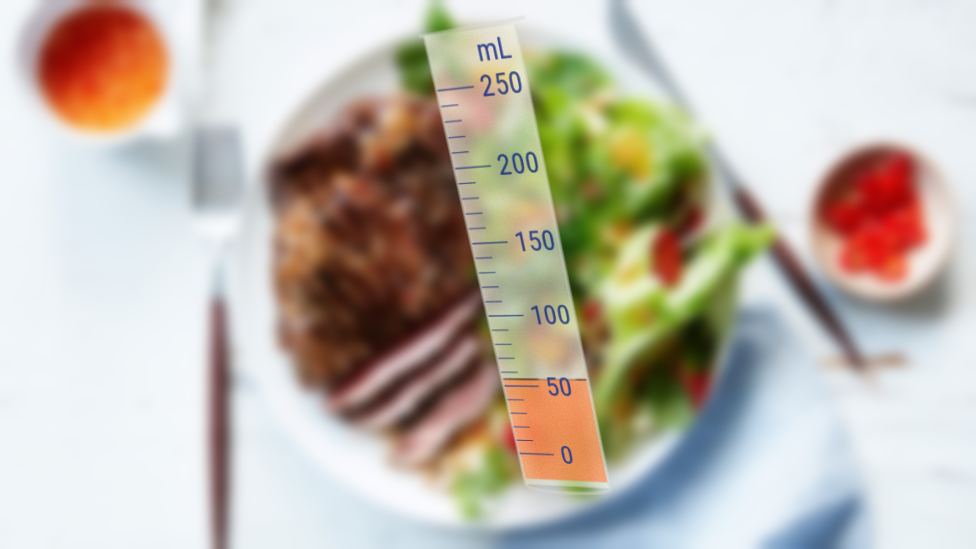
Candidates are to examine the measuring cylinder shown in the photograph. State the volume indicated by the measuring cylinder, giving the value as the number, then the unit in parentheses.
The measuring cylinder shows 55 (mL)
